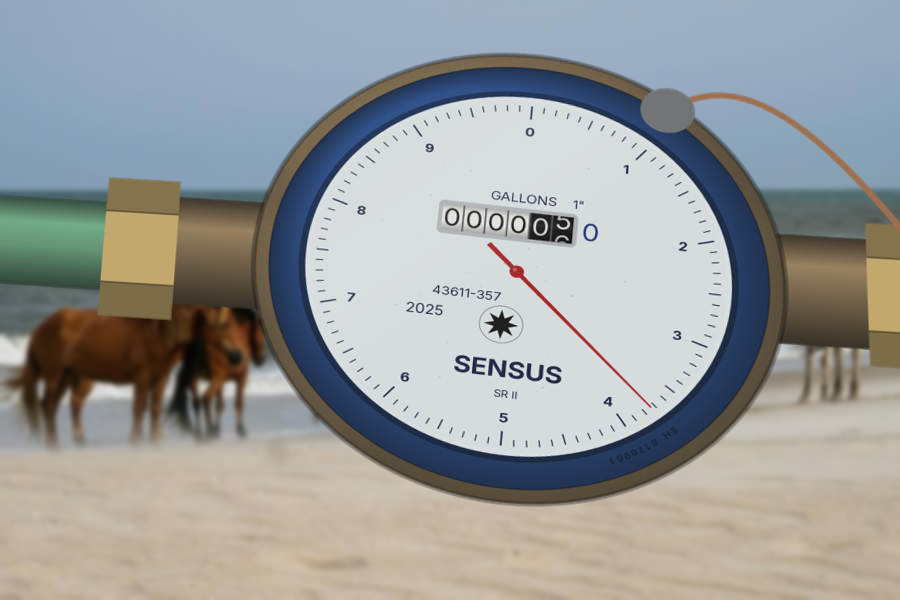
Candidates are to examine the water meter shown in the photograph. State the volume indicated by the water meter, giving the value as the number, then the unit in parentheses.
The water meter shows 53.7 (gal)
